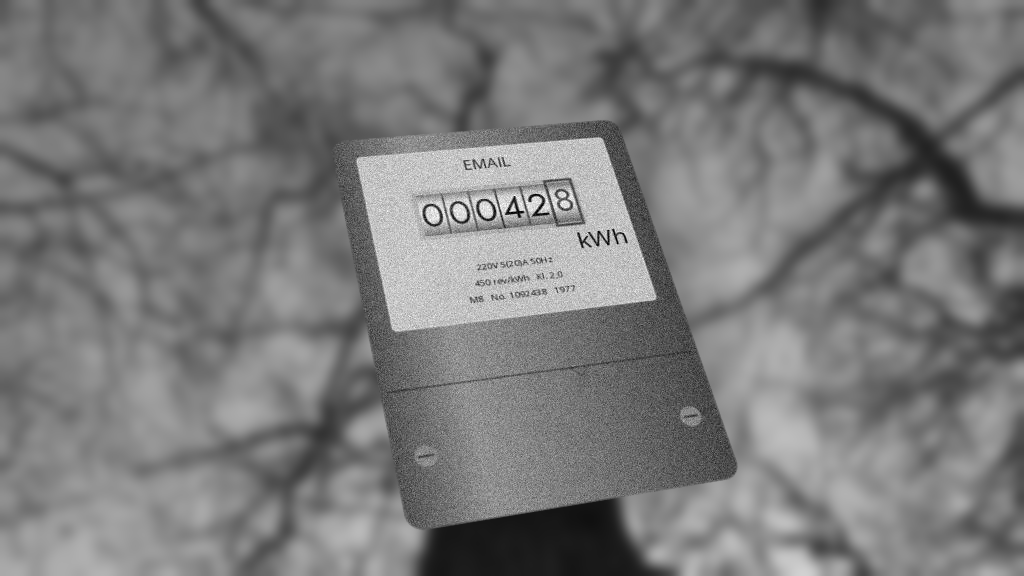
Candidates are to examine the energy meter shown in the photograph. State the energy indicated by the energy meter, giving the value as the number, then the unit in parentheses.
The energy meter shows 42.8 (kWh)
